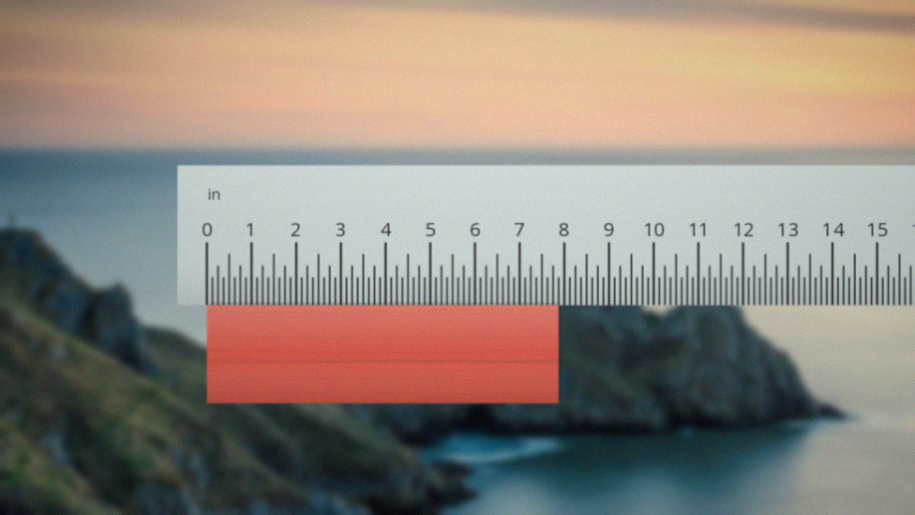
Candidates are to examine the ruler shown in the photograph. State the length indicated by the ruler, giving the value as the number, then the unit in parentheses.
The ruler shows 7.875 (in)
